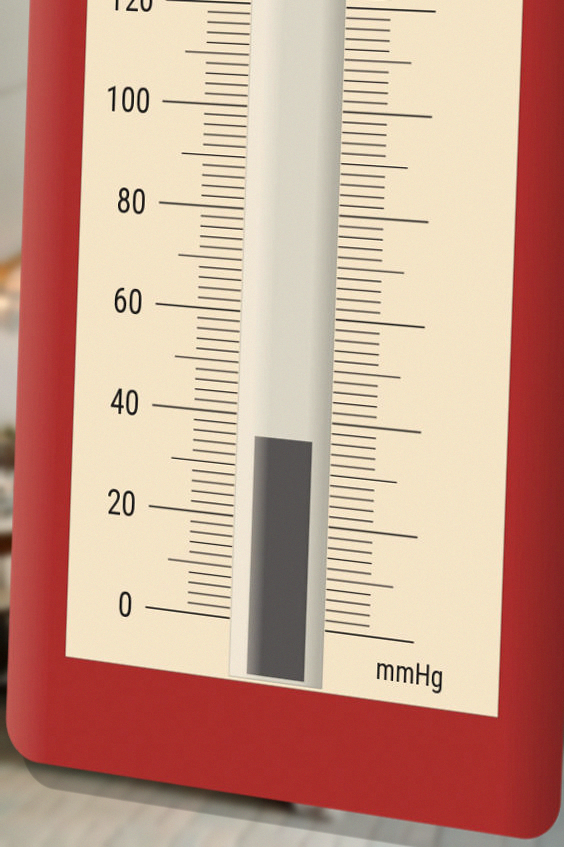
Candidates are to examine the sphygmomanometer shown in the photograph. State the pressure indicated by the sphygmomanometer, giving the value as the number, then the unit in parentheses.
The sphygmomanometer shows 36 (mmHg)
